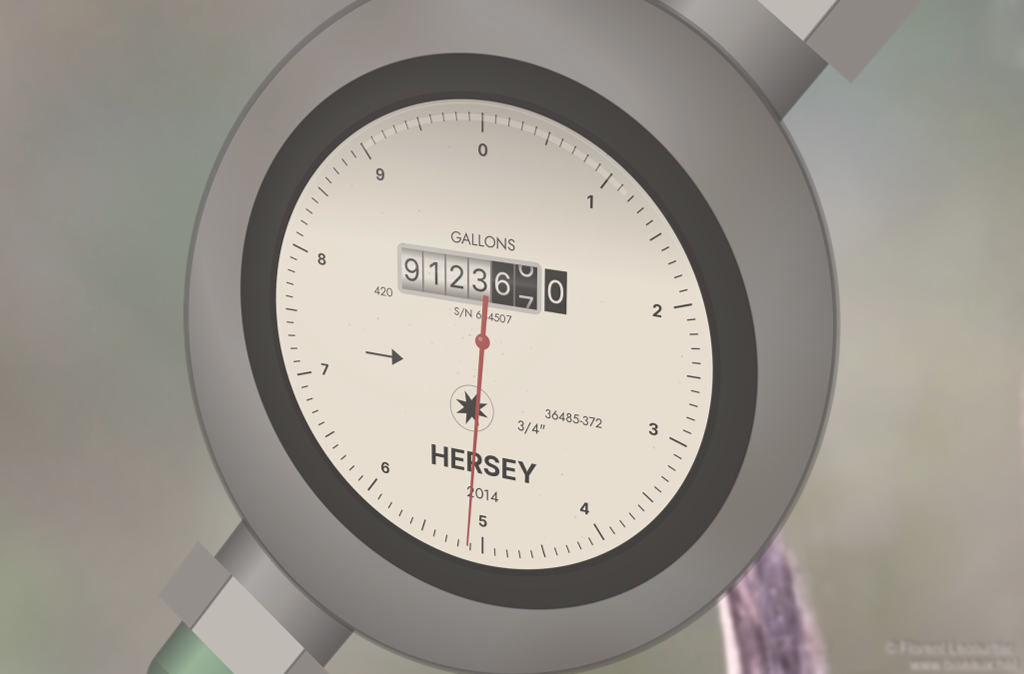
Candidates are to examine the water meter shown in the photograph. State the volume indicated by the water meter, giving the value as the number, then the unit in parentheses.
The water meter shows 9123665.1 (gal)
